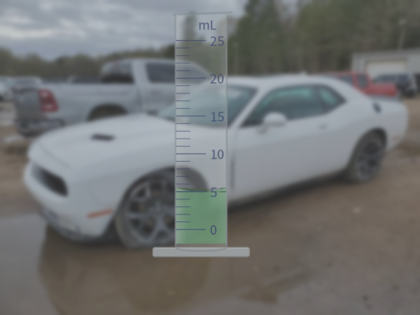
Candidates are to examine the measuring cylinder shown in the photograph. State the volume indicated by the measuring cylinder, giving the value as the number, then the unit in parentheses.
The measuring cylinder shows 5 (mL)
